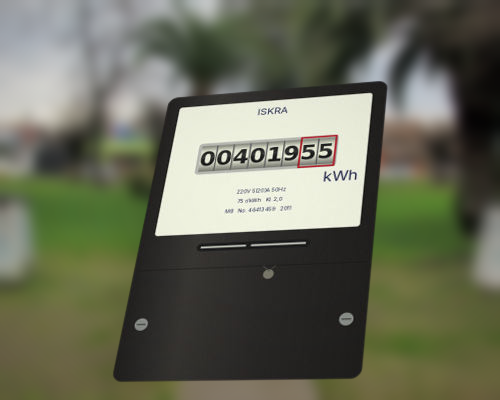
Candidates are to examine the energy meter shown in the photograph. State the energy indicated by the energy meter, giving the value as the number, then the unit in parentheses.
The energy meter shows 4019.55 (kWh)
